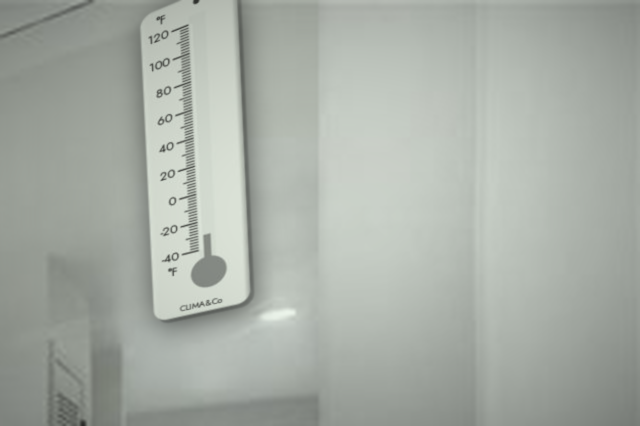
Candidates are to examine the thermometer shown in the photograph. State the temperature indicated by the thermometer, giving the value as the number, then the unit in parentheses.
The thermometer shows -30 (°F)
